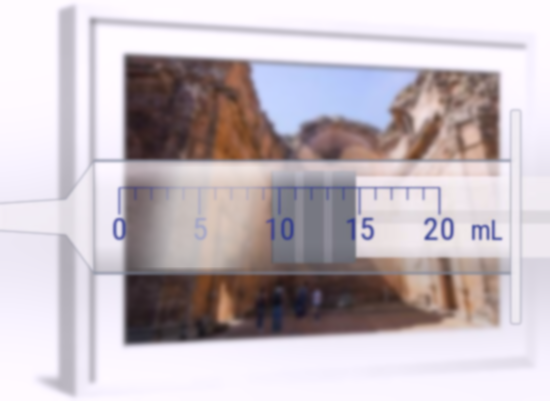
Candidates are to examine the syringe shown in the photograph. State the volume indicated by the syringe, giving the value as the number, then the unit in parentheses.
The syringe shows 9.5 (mL)
